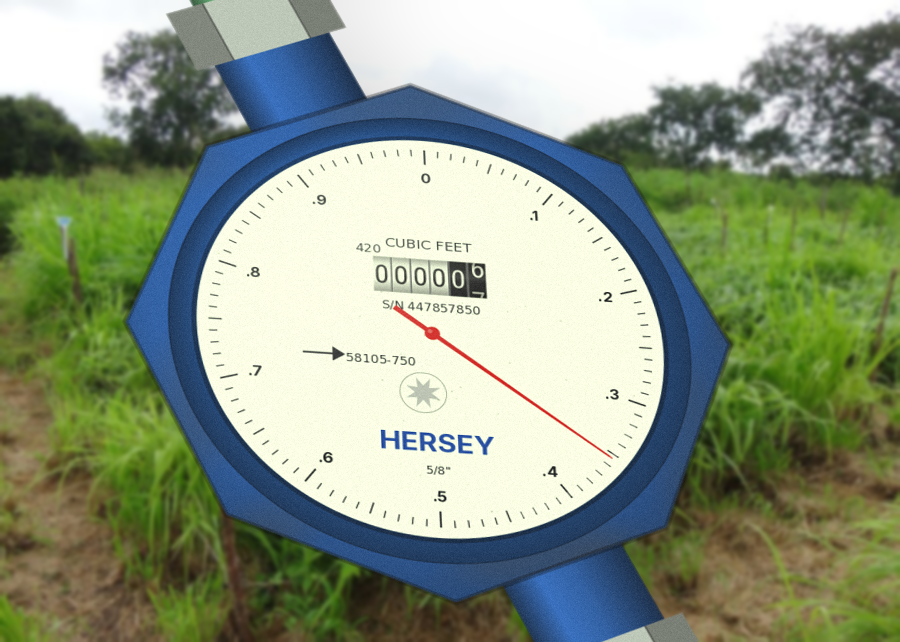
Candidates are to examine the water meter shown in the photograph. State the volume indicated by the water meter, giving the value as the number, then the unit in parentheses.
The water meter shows 6.35 (ft³)
